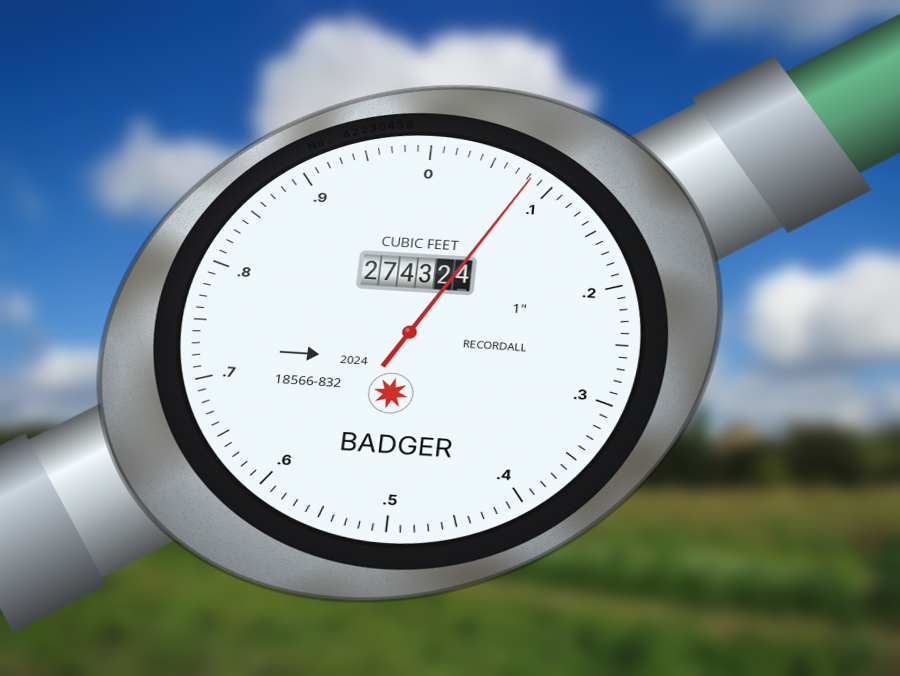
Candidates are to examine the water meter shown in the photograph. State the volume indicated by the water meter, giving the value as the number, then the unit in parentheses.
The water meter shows 274324.08 (ft³)
